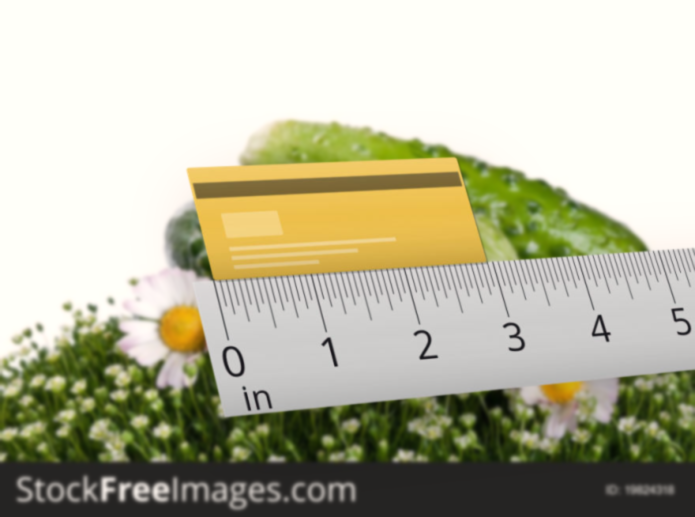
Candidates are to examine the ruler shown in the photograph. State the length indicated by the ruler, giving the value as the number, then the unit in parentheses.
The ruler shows 2.9375 (in)
